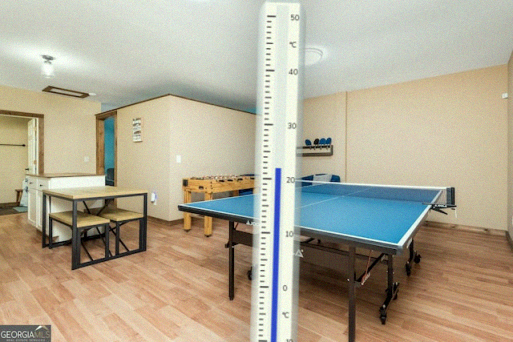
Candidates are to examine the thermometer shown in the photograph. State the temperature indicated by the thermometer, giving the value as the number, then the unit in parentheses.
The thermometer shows 22 (°C)
